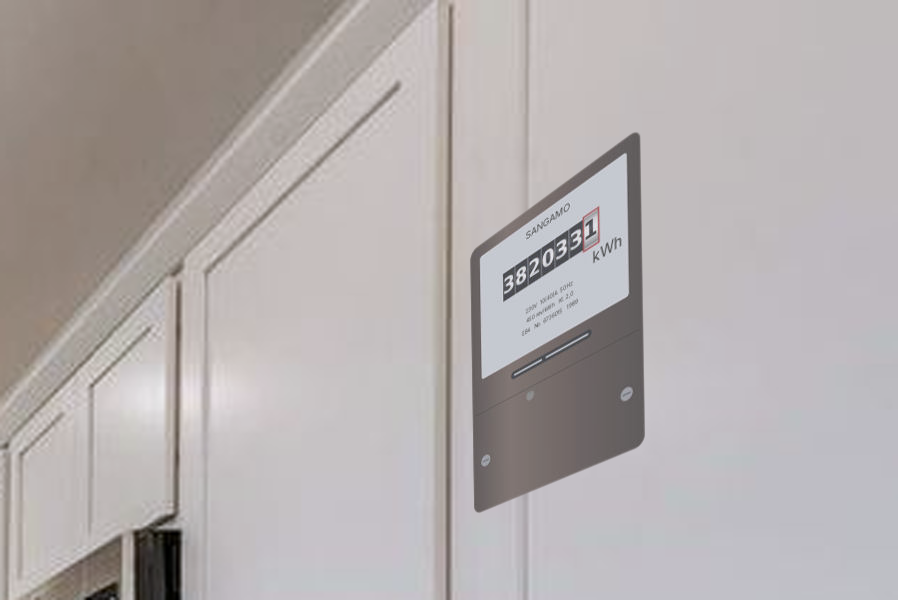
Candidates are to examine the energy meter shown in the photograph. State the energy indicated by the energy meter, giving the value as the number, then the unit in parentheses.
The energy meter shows 382033.1 (kWh)
